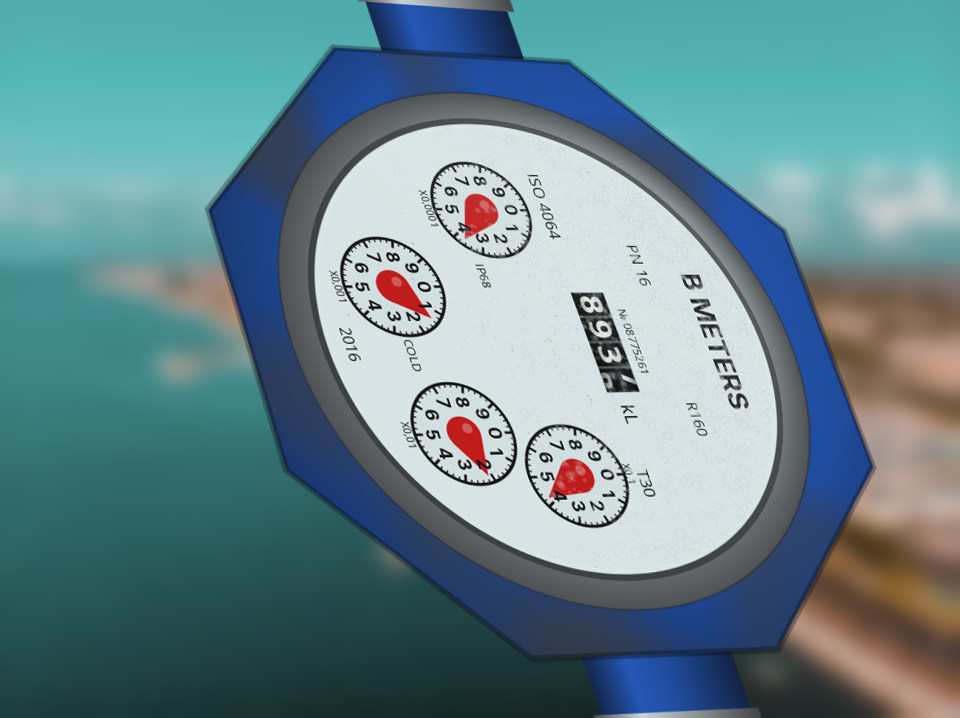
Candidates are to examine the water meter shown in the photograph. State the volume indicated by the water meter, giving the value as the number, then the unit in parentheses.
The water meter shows 8937.4213 (kL)
